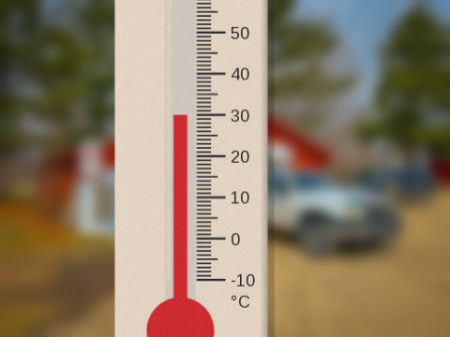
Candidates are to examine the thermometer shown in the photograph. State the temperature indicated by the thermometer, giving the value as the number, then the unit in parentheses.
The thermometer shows 30 (°C)
